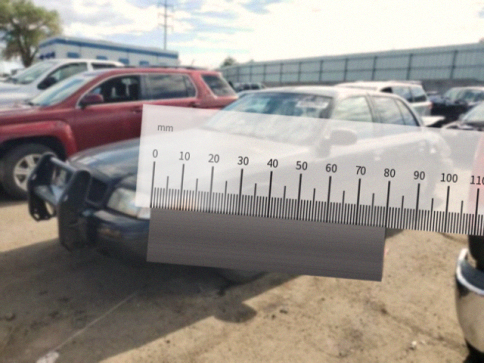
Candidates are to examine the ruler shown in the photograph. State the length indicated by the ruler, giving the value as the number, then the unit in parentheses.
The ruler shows 80 (mm)
